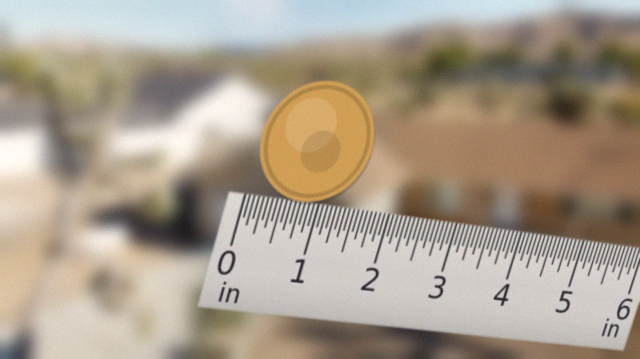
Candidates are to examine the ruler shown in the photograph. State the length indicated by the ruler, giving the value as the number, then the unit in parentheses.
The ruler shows 1.5 (in)
